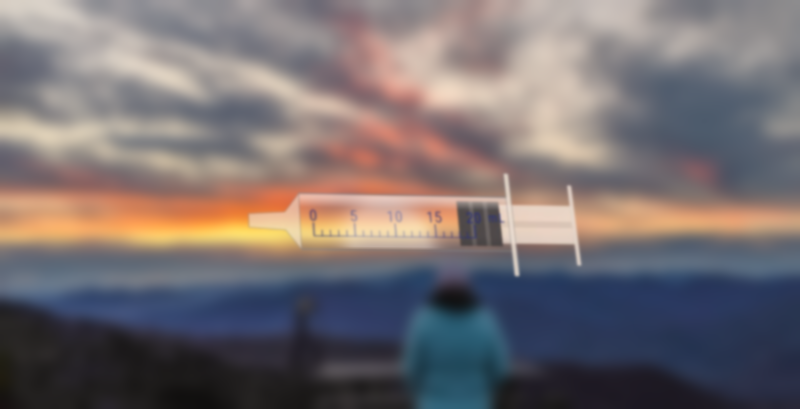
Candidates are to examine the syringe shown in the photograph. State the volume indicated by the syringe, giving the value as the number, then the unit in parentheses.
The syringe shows 18 (mL)
